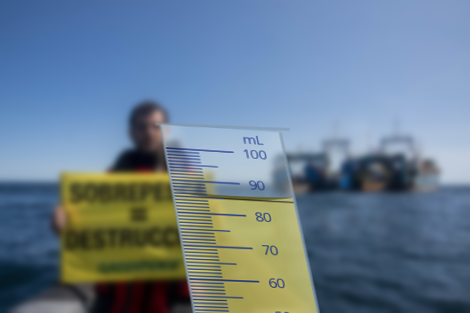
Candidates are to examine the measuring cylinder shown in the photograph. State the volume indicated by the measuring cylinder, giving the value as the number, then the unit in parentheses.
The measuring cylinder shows 85 (mL)
